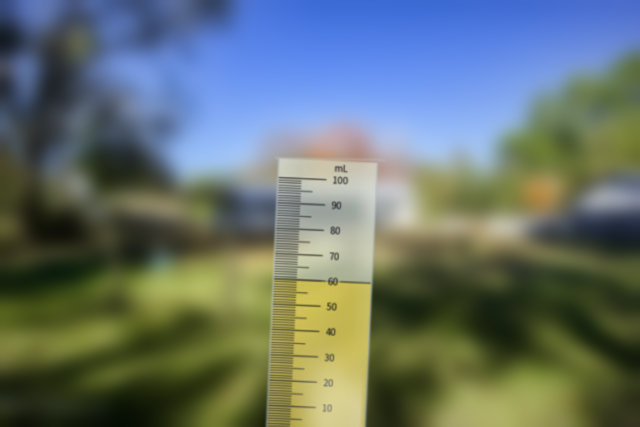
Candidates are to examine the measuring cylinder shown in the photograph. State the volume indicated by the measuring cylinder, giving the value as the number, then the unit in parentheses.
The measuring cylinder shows 60 (mL)
